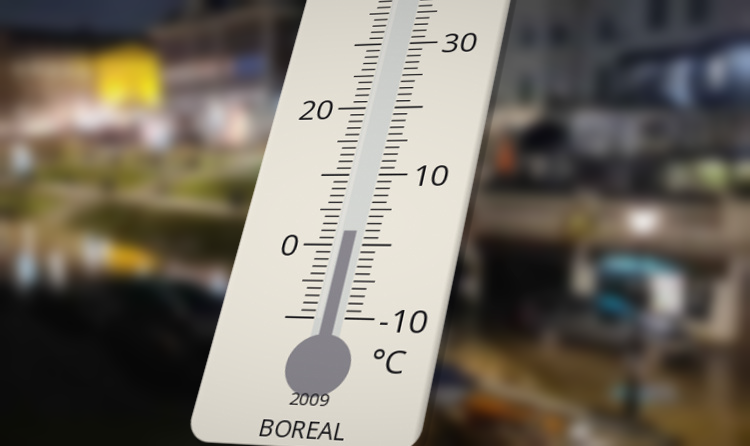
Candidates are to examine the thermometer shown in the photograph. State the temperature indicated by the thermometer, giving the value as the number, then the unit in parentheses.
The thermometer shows 2 (°C)
